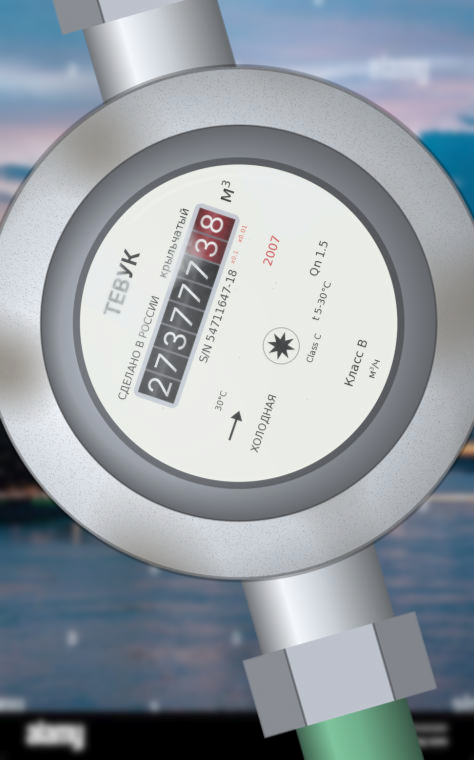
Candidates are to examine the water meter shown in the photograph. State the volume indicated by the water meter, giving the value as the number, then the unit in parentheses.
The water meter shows 273777.38 (m³)
